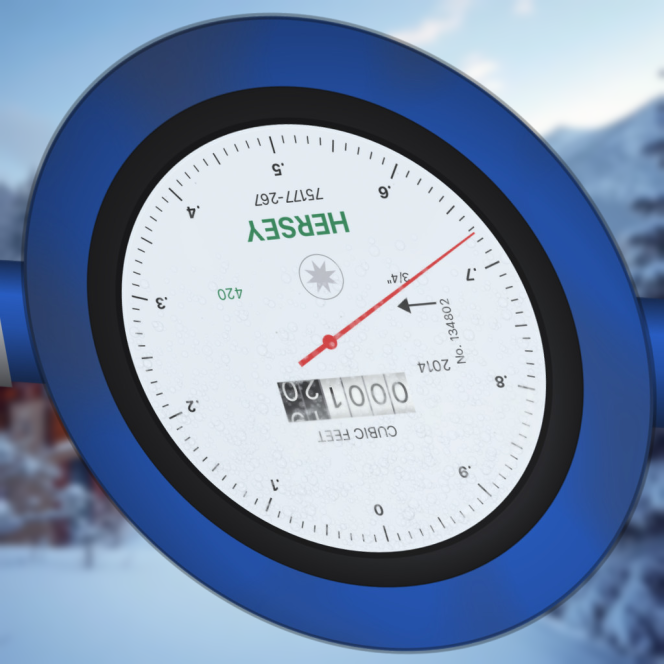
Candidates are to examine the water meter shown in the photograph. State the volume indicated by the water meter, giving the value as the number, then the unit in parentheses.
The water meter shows 119.67 (ft³)
